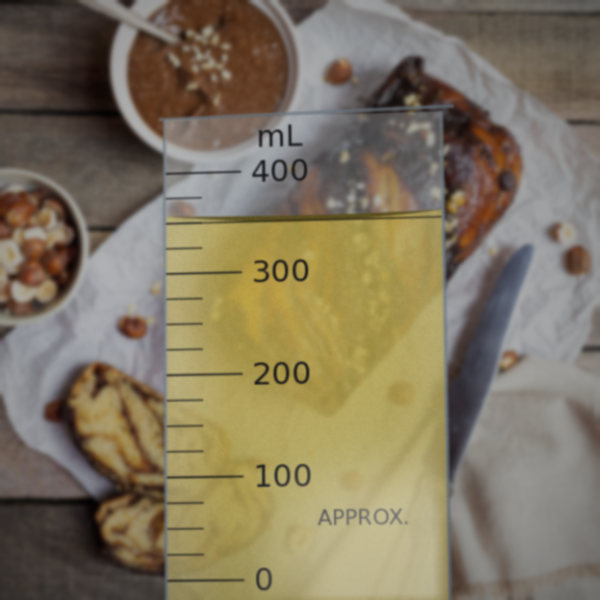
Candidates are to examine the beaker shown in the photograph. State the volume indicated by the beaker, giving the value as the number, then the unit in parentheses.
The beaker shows 350 (mL)
